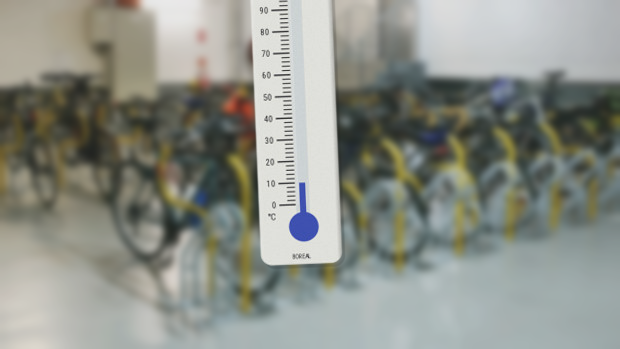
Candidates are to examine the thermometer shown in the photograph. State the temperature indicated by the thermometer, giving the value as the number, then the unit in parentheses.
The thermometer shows 10 (°C)
